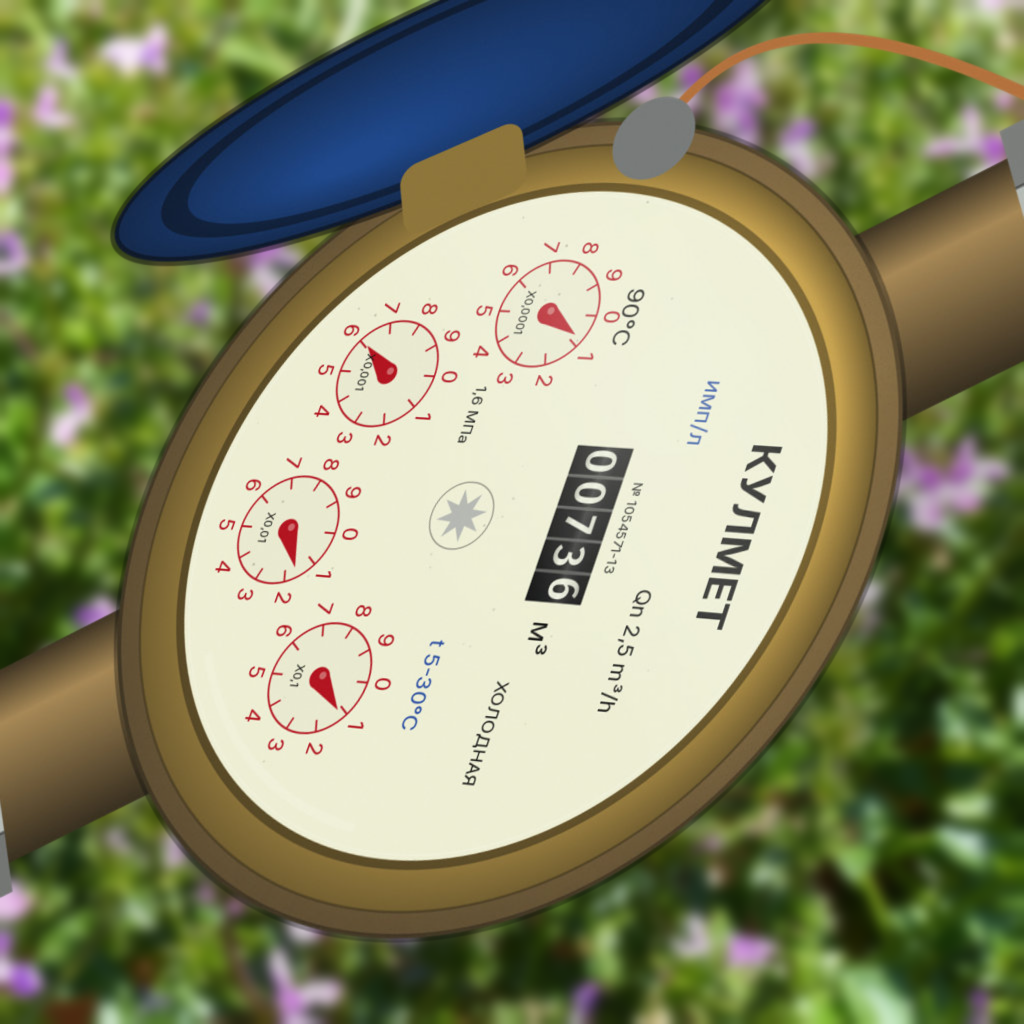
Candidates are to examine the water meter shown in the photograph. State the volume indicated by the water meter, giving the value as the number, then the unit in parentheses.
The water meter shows 736.1160 (m³)
